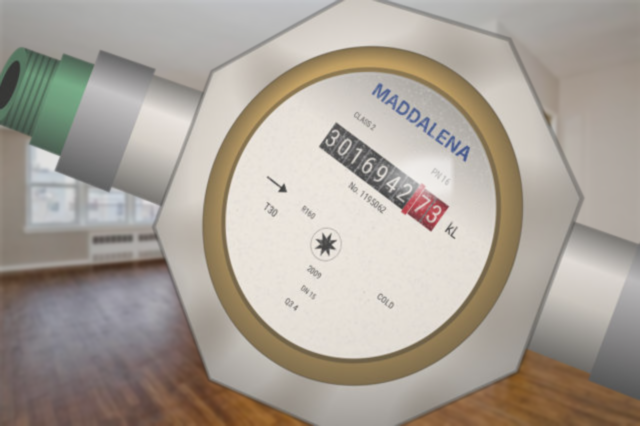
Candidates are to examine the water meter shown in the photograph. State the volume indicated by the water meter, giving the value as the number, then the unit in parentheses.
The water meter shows 3016942.73 (kL)
